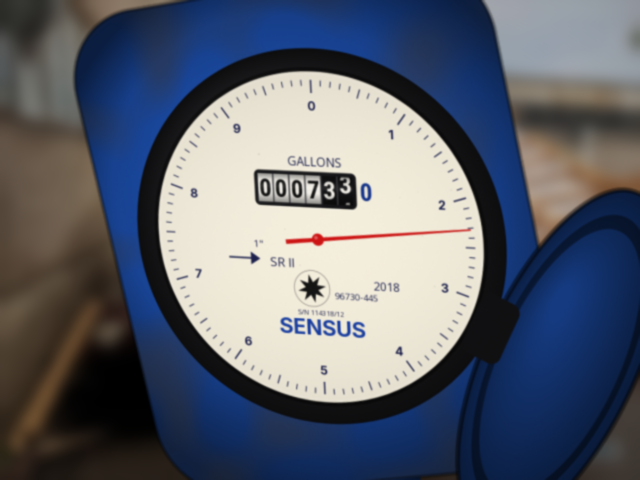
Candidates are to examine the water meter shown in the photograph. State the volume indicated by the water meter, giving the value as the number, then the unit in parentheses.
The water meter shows 7332.3 (gal)
